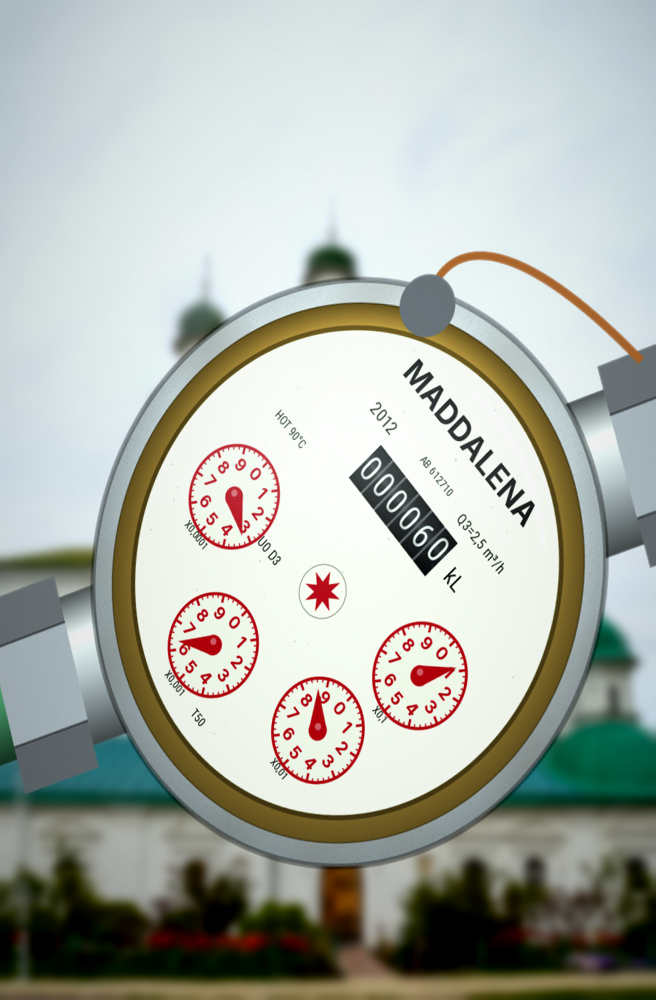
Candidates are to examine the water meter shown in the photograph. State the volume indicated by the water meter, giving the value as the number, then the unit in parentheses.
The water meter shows 60.0863 (kL)
